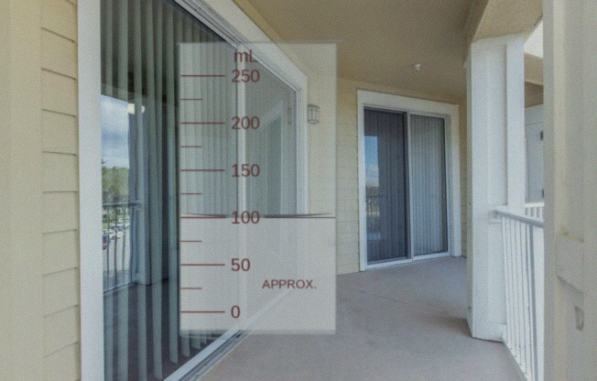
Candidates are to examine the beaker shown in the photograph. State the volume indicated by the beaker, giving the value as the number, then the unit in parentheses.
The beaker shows 100 (mL)
